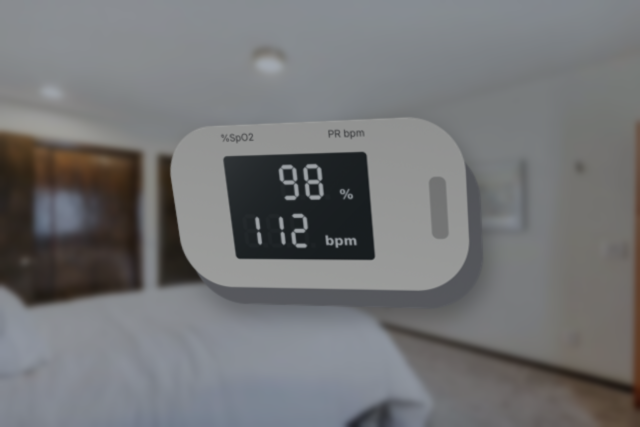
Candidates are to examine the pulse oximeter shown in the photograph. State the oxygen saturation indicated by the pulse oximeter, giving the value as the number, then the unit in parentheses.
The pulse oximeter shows 98 (%)
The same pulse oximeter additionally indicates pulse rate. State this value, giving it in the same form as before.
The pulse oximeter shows 112 (bpm)
